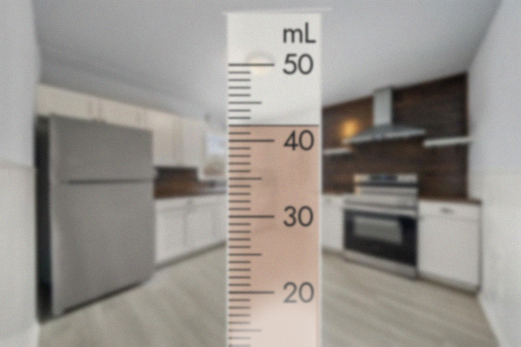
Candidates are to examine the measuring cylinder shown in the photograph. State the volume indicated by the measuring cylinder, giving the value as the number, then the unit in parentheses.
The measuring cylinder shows 42 (mL)
